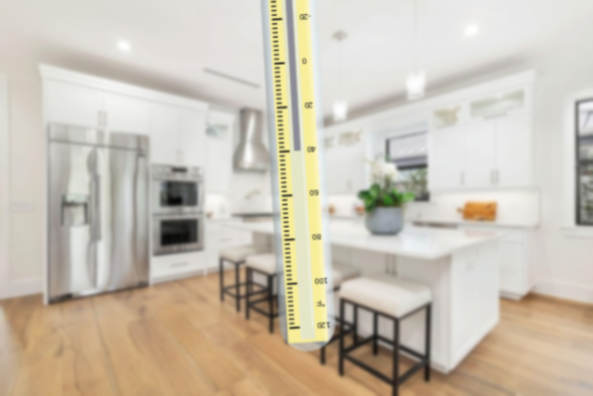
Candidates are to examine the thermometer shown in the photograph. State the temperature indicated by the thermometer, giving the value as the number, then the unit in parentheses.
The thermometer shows 40 (°F)
